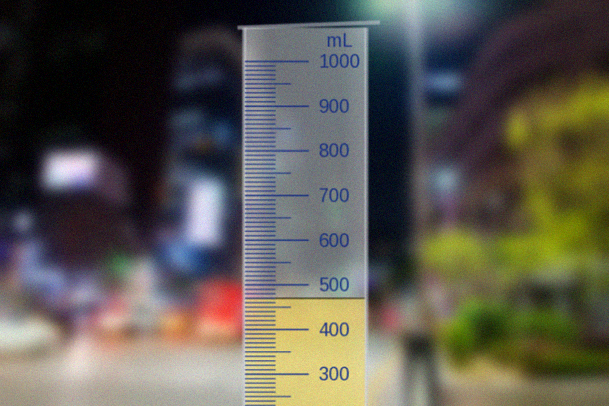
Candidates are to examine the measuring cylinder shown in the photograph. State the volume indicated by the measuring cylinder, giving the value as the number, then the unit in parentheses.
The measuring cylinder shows 470 (mL)
